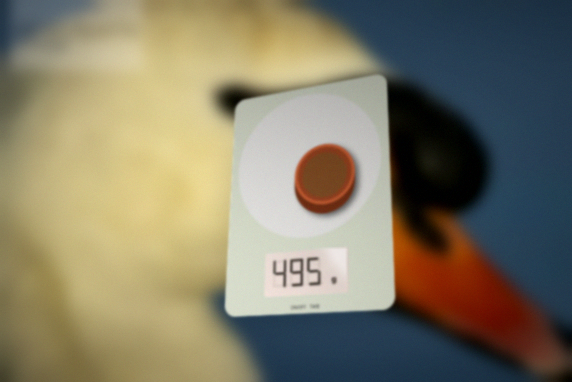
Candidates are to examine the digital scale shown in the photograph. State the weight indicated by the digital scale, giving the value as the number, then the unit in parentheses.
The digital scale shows 495 (g)
